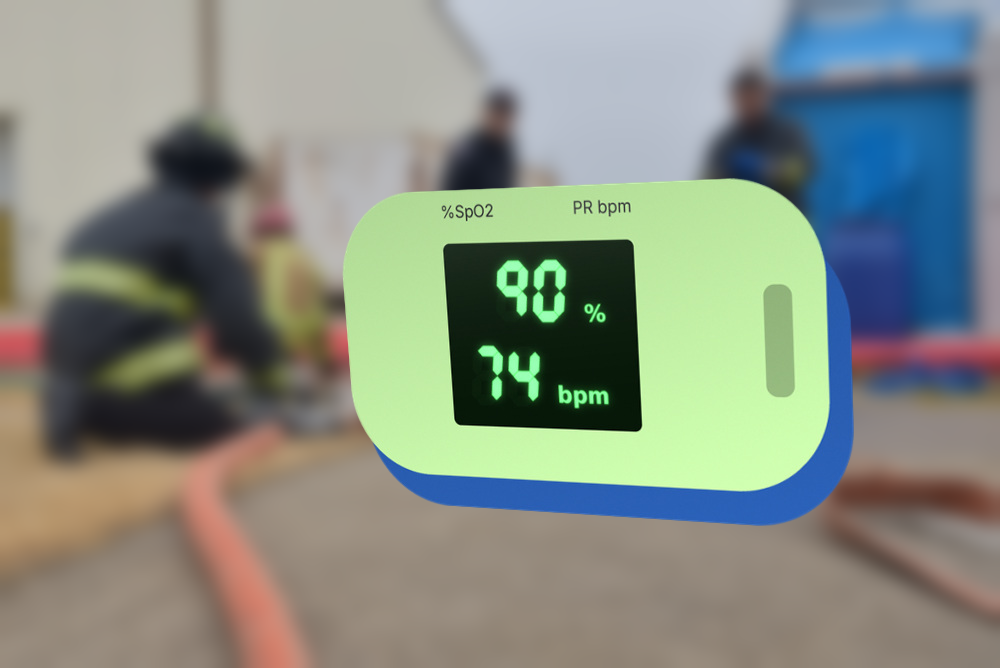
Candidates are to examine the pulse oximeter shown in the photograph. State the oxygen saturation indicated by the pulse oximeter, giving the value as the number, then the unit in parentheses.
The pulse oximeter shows 90 (%)
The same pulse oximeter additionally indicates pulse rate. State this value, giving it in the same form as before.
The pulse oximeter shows 74 (bpm)
